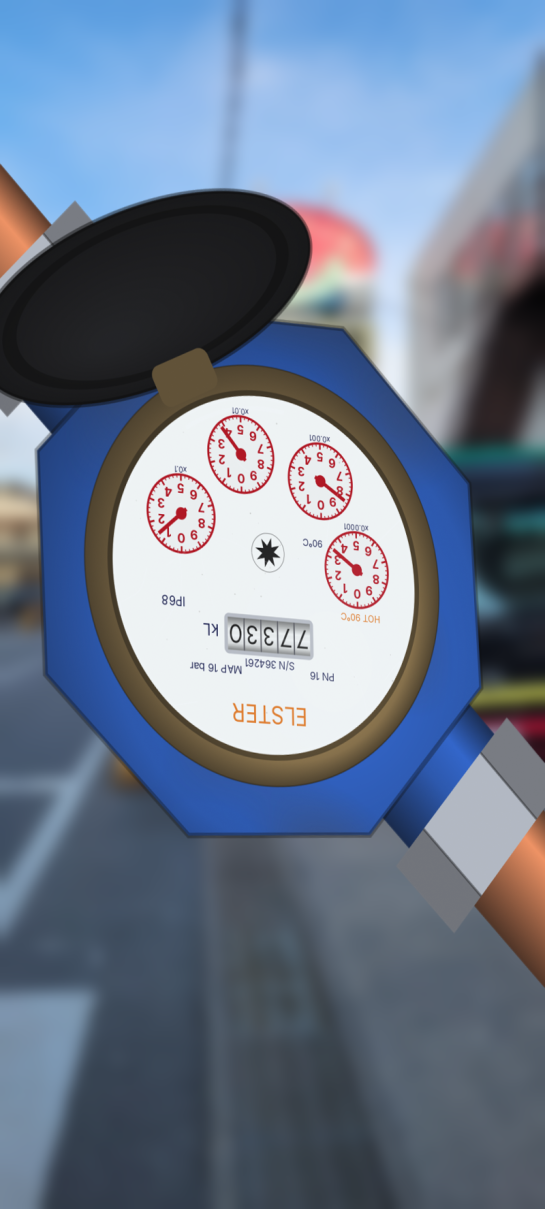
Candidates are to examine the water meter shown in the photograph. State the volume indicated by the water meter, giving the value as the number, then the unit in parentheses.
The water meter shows 77330.1383 (kL)
